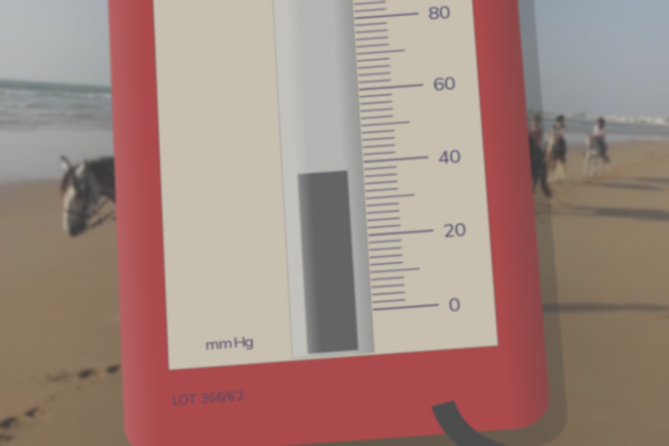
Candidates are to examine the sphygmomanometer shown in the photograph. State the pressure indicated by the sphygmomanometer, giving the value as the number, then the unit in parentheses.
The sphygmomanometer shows 38 (mmHg)
